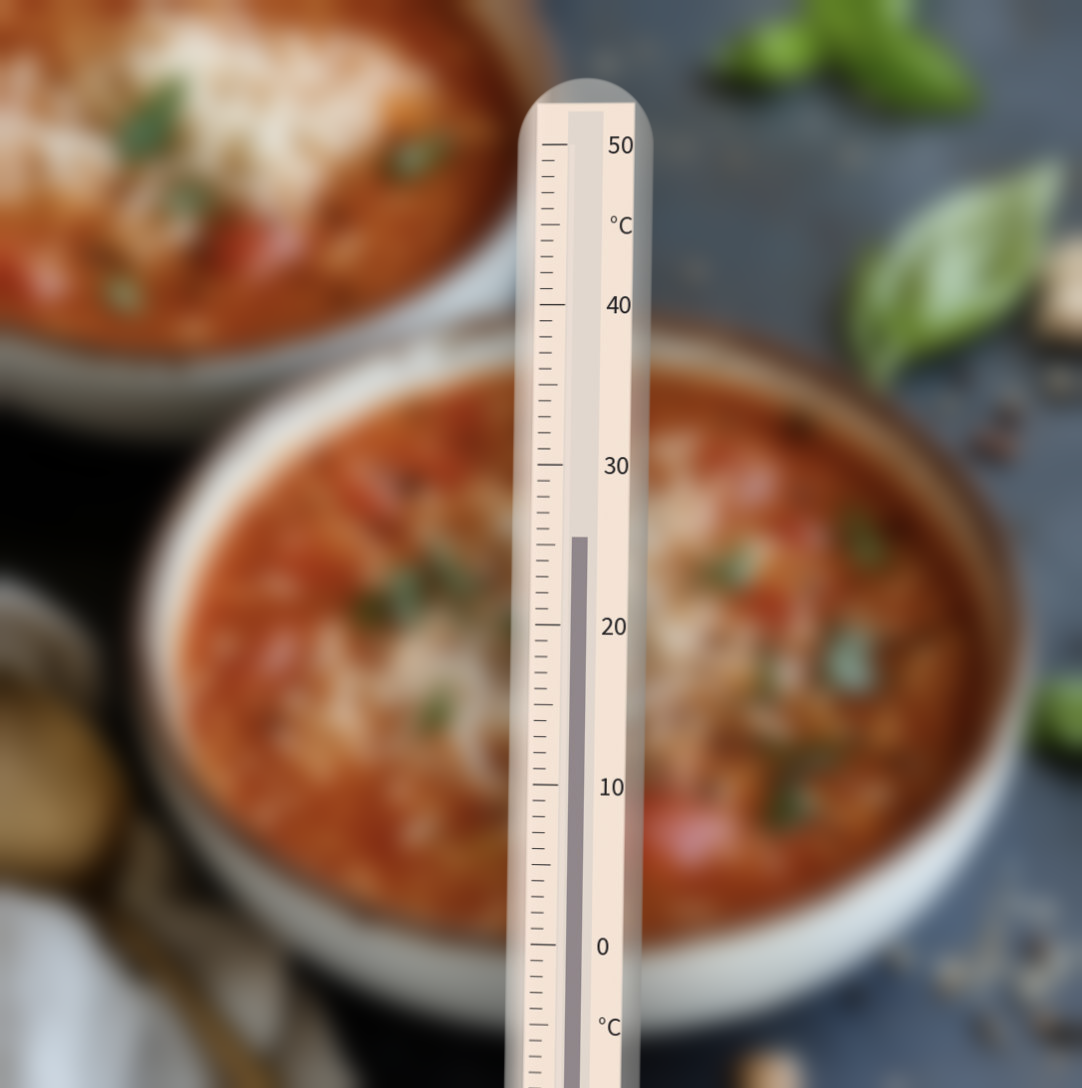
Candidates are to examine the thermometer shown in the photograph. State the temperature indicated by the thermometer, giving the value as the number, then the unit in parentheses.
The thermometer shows 25.5 (°C)
